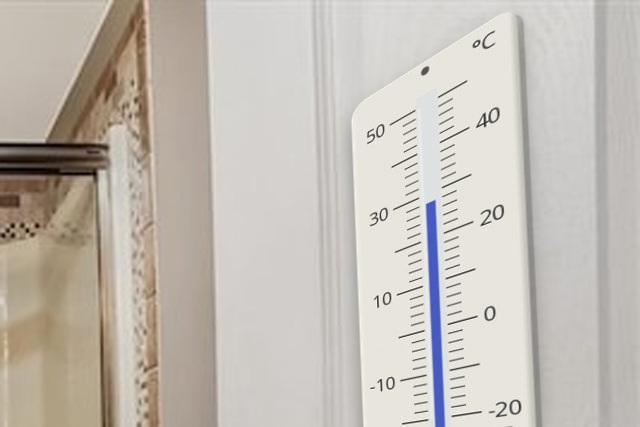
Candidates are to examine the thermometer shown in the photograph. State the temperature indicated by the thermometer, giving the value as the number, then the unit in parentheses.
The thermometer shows 28 (°C)
